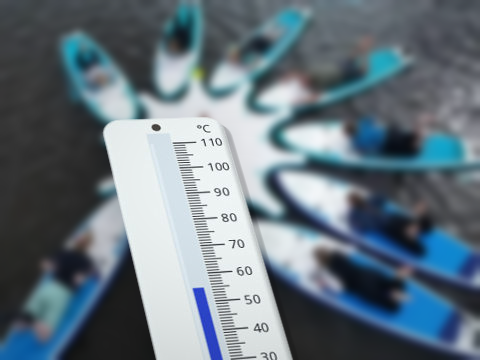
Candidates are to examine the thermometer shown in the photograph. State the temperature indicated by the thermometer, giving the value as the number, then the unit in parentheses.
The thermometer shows 55 (°C)
